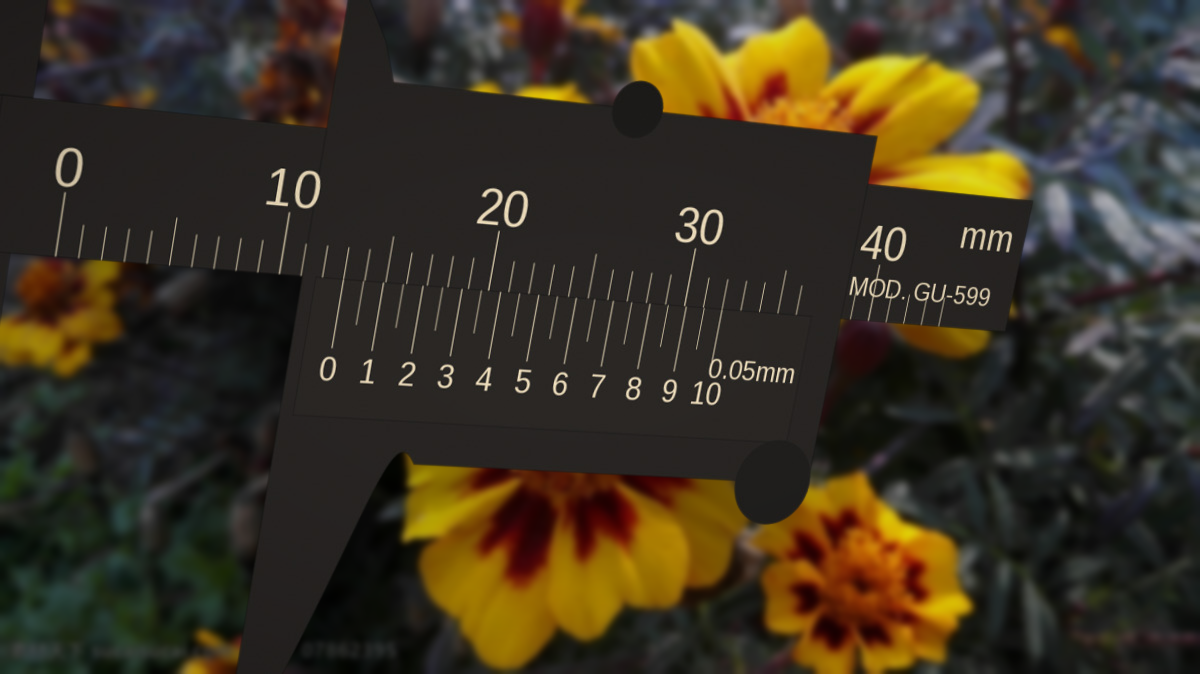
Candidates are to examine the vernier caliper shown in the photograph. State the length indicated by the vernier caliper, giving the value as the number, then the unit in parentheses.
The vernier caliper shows 13.0 (mm)
